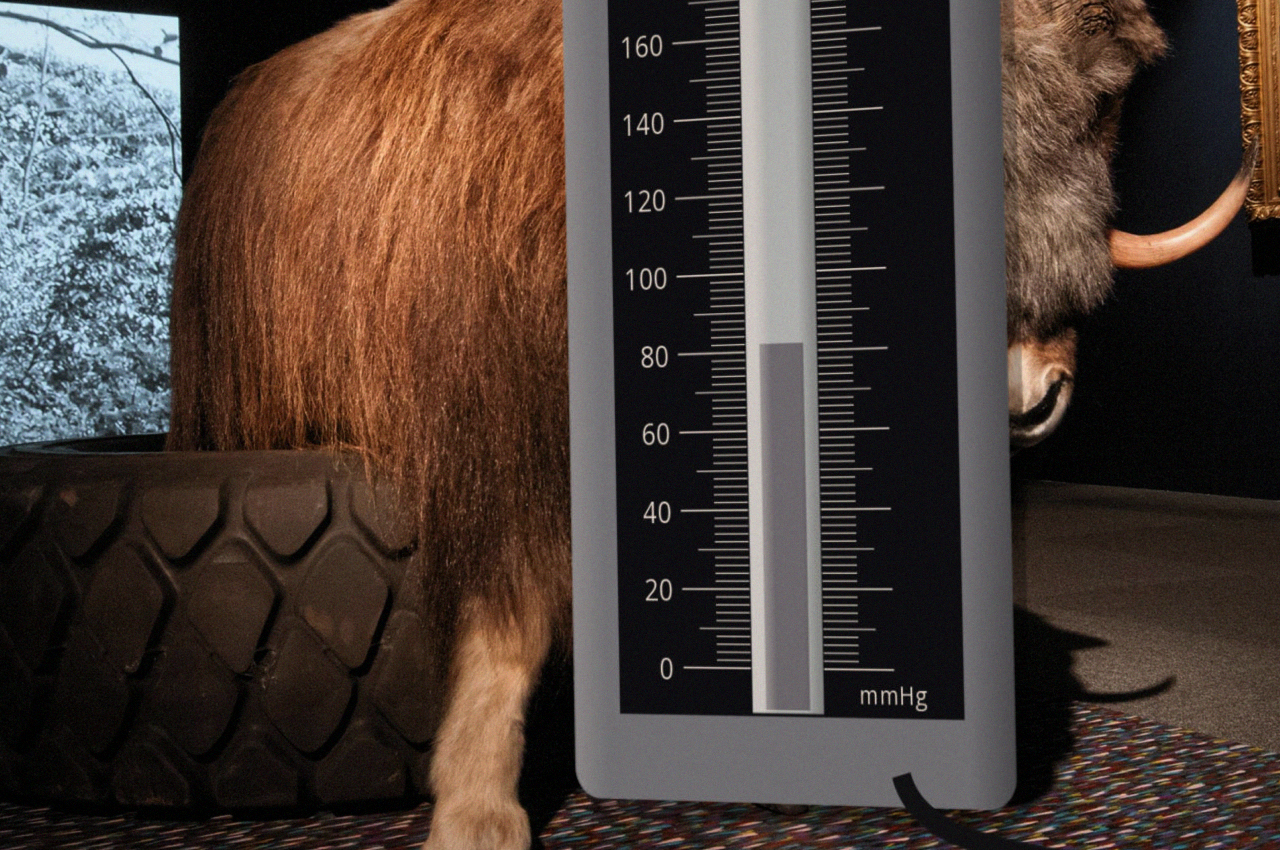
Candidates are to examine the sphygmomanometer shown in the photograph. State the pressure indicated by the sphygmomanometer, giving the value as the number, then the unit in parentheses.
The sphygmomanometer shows 82 (mmHg)
